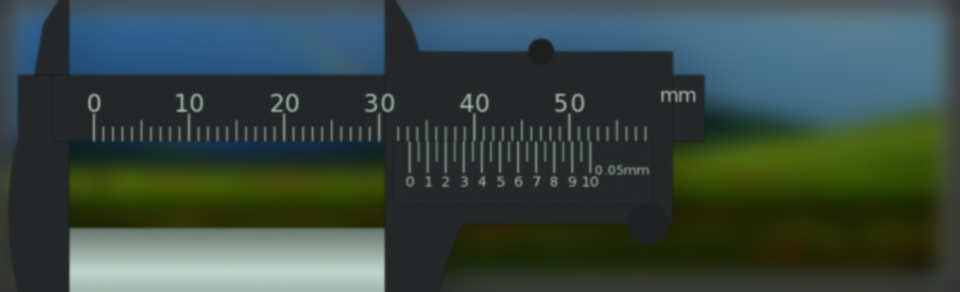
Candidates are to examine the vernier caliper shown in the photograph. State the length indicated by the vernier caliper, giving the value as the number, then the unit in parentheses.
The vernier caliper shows 33.2 (mm)
